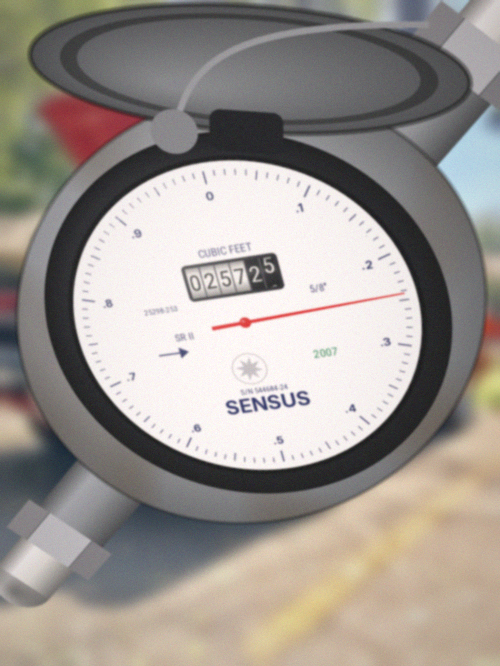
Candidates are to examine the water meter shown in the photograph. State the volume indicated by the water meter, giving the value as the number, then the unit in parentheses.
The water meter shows 25725.24 (ft³)
